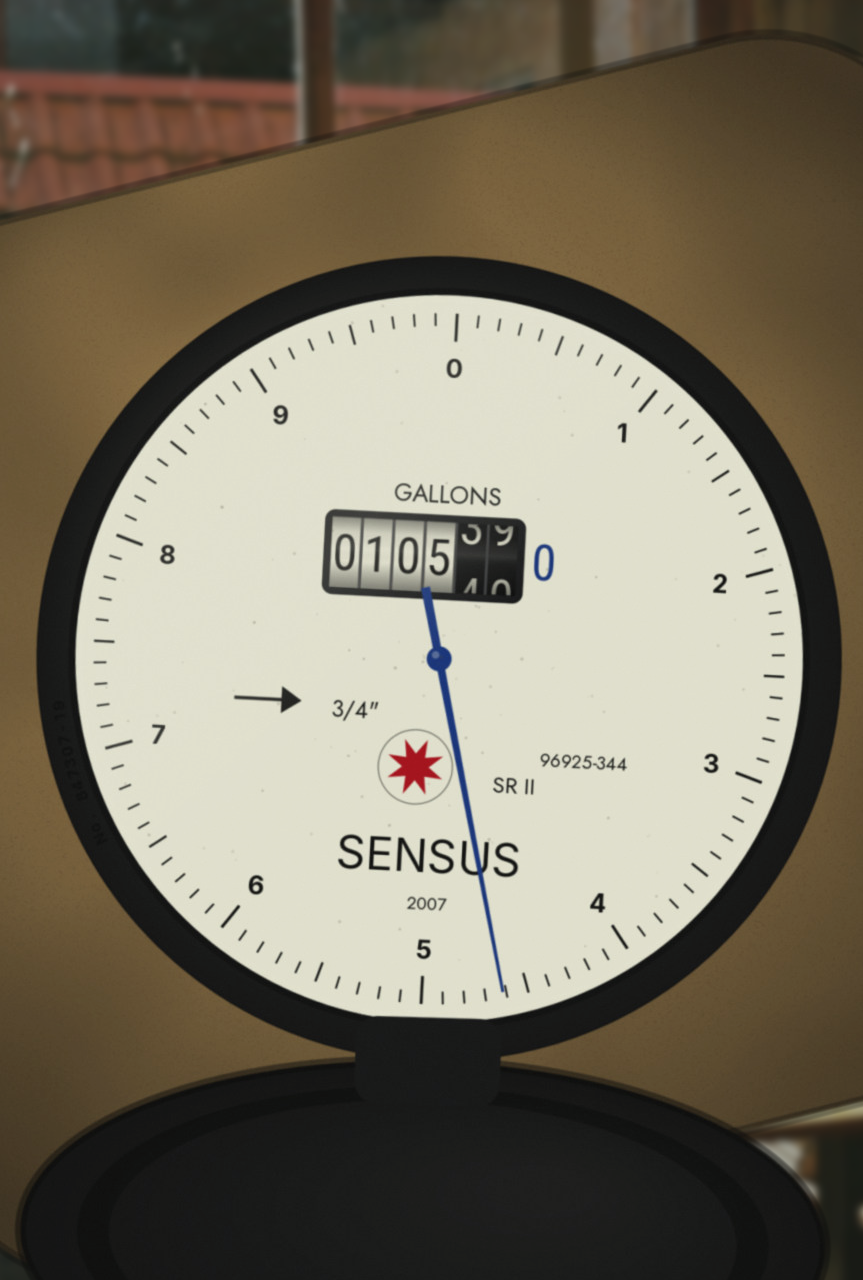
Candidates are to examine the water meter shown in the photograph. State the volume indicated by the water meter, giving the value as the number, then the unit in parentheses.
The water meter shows 105394.6 (gal)
